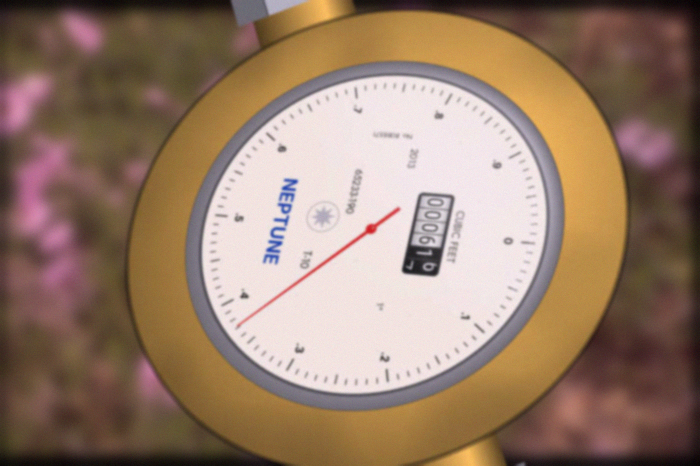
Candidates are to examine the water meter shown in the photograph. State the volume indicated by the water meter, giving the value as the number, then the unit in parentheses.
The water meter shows 616.37 (ft³)
